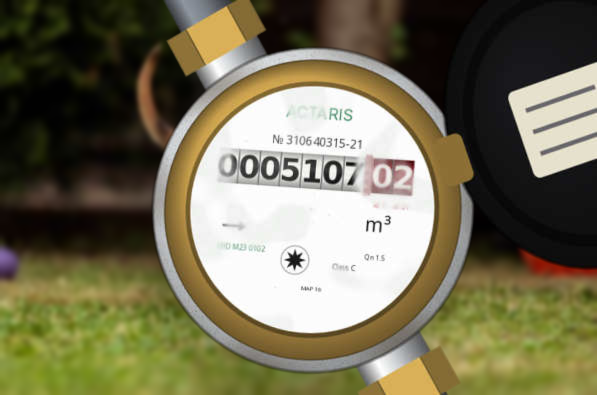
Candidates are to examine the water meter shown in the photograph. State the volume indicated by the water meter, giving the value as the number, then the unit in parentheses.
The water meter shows 5107.02 (m³)
